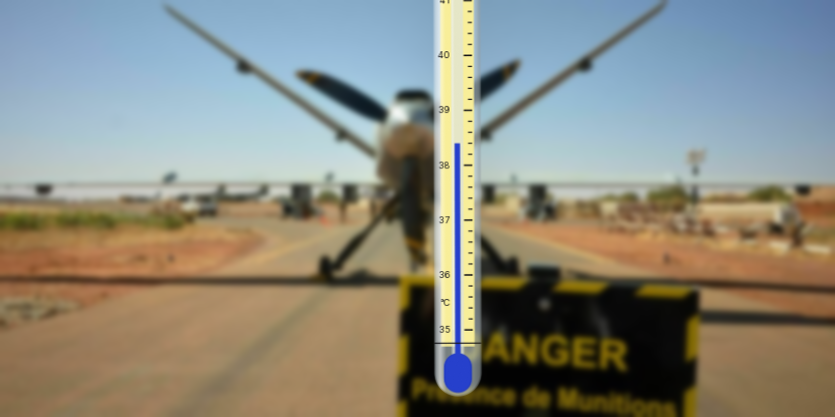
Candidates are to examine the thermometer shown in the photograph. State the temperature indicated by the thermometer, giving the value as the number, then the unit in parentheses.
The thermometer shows 38.4 (°C)
